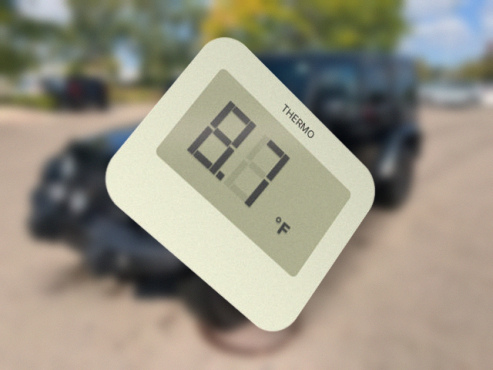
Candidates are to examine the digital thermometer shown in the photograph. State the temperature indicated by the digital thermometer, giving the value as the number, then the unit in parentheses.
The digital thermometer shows 8.7 (°F)
